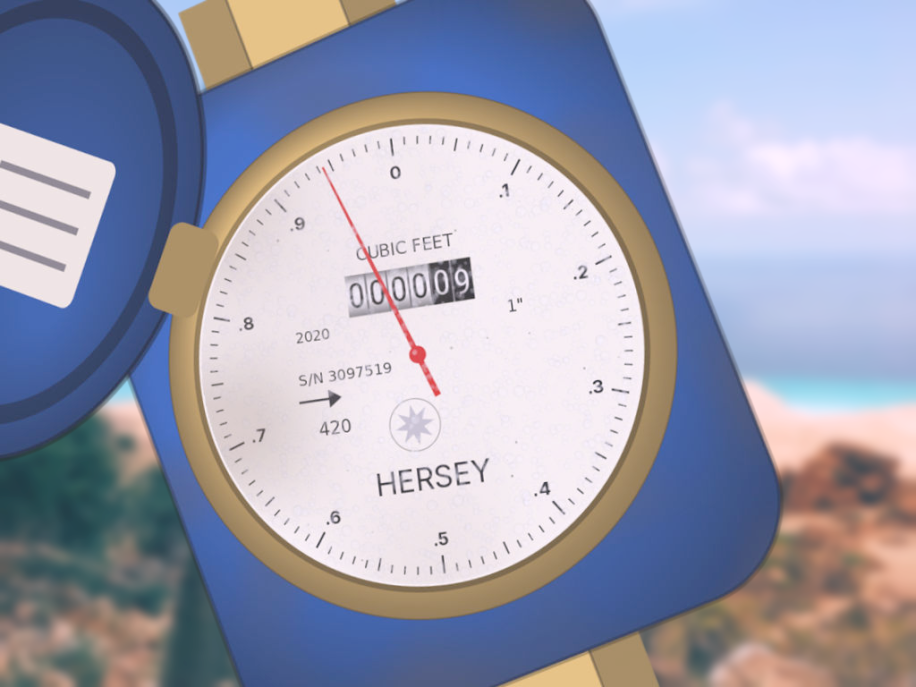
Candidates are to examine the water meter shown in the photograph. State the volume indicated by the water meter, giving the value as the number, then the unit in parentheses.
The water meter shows 8.94 (ft³)
